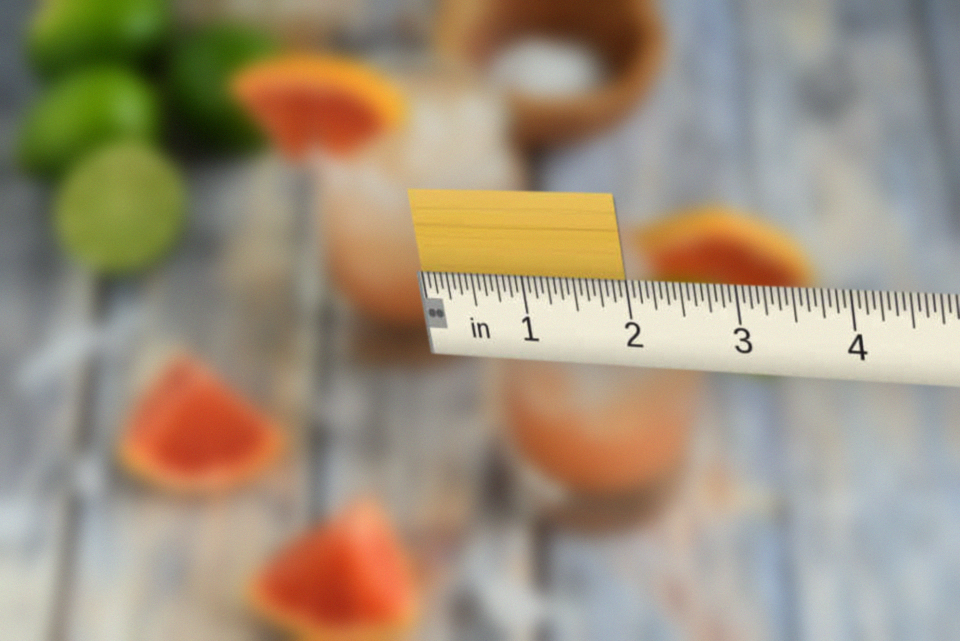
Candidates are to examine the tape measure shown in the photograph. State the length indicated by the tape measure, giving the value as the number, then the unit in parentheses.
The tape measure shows 2 (in)
